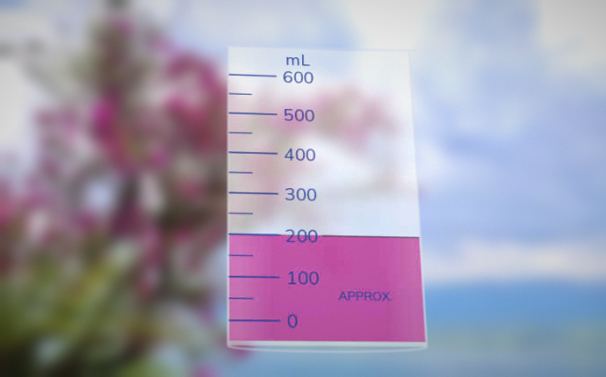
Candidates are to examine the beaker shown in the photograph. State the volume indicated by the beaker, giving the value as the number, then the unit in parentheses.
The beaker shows 200 (mL)
